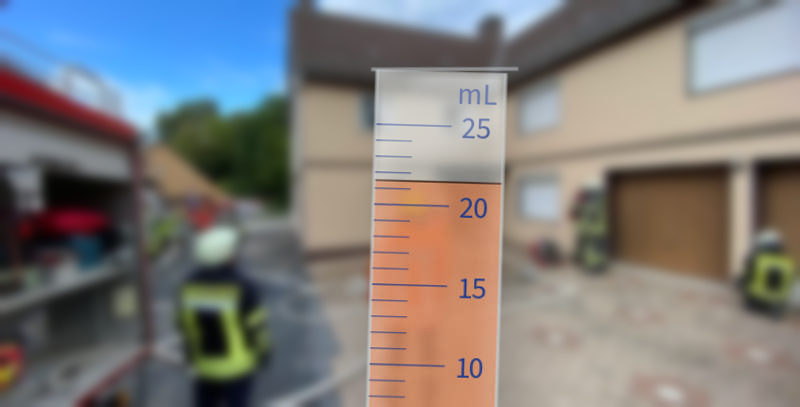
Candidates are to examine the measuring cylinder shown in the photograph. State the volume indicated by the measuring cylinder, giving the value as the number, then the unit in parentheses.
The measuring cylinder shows 21.5 (mL)
